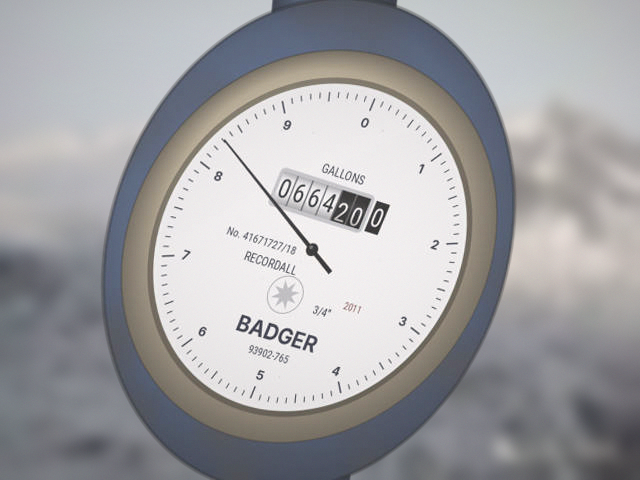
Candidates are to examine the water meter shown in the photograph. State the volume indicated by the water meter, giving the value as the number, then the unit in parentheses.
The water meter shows 664198.3 (gal)
